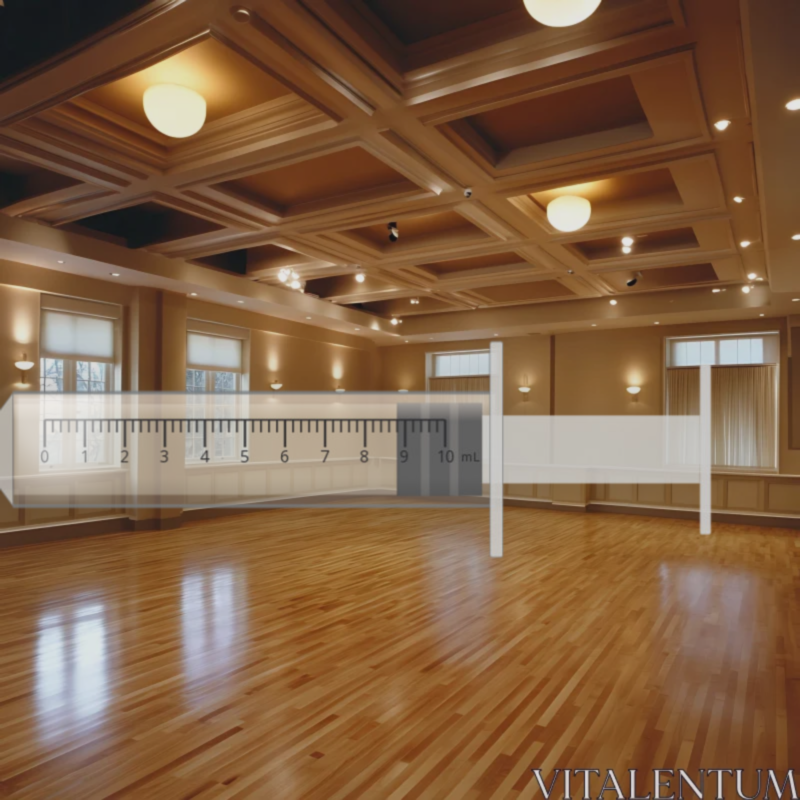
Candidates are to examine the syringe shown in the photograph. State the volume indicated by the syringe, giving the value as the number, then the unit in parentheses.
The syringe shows 8.8 (mL)
